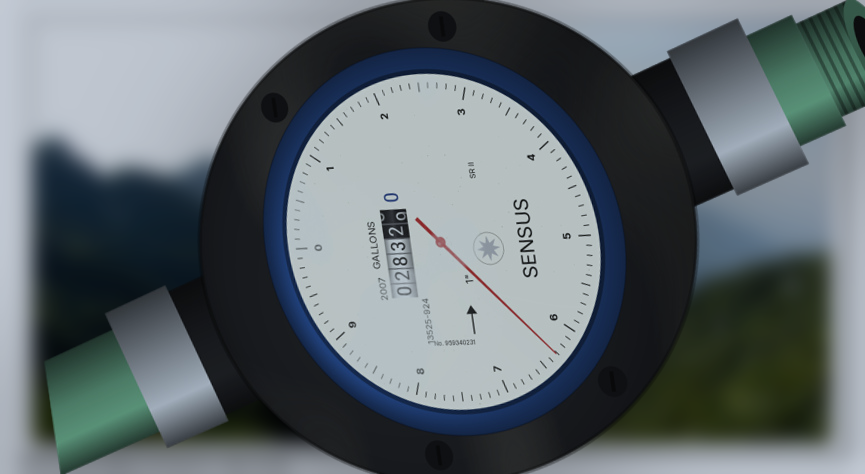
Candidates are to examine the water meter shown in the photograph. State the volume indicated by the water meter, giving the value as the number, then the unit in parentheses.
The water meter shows 283286.3 (gal)
